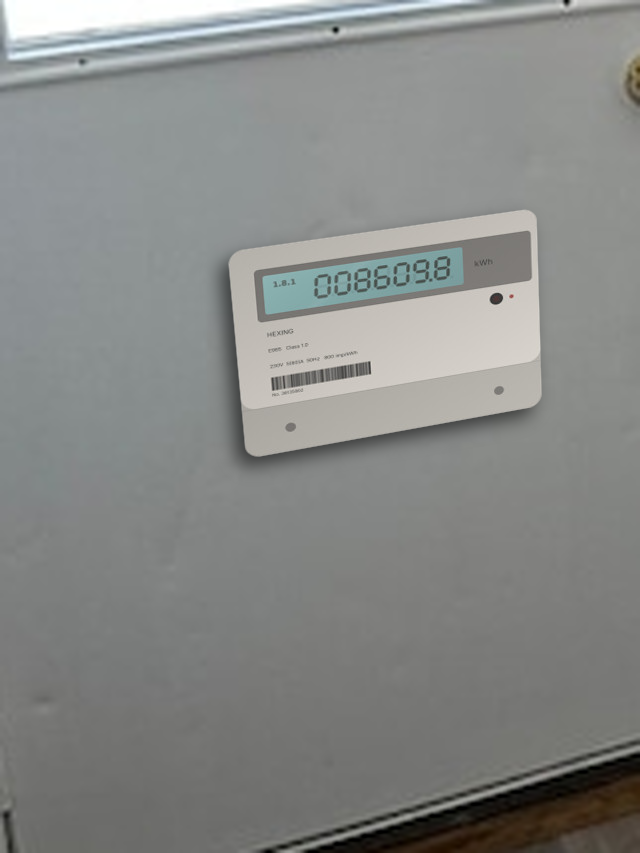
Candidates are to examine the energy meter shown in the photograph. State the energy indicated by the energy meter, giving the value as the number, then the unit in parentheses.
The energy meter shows 8609.8 (kWh)
